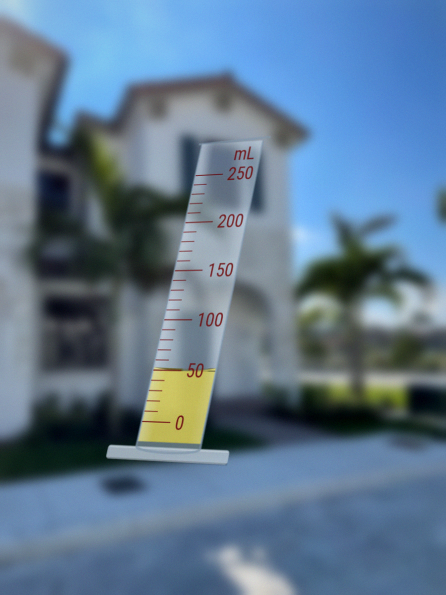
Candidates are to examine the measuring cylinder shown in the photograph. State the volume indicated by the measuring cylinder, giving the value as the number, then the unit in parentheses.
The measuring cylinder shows 50 (mL)
